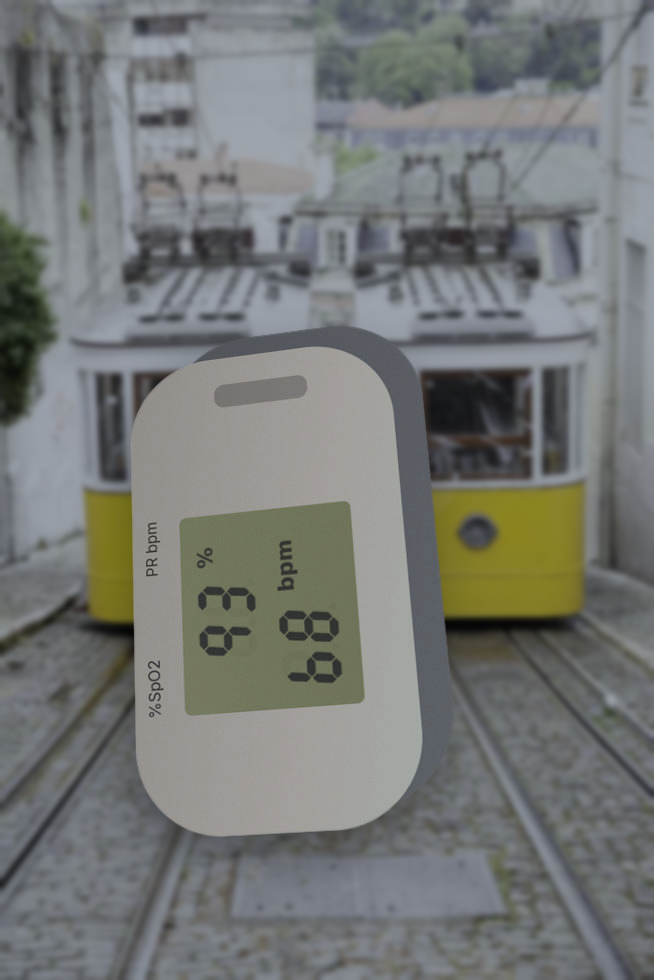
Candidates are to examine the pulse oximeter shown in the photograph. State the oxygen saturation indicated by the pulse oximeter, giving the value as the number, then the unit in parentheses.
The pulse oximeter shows 93 (%)
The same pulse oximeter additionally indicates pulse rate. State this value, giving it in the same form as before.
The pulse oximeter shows 68 (bpm)
